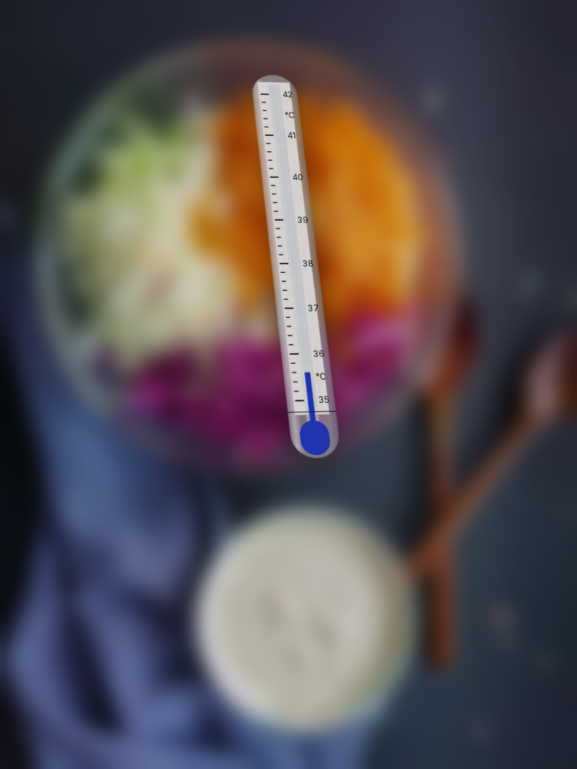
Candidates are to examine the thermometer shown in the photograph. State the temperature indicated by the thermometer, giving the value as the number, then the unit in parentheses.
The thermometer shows 35.6 (°C)
